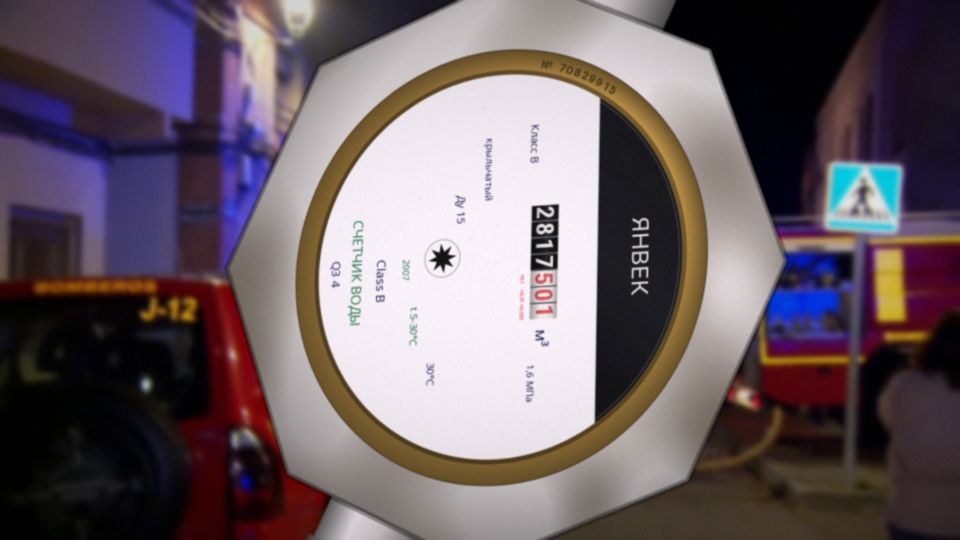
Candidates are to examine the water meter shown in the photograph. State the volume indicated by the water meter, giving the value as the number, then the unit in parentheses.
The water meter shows 2817.501 (m³)
